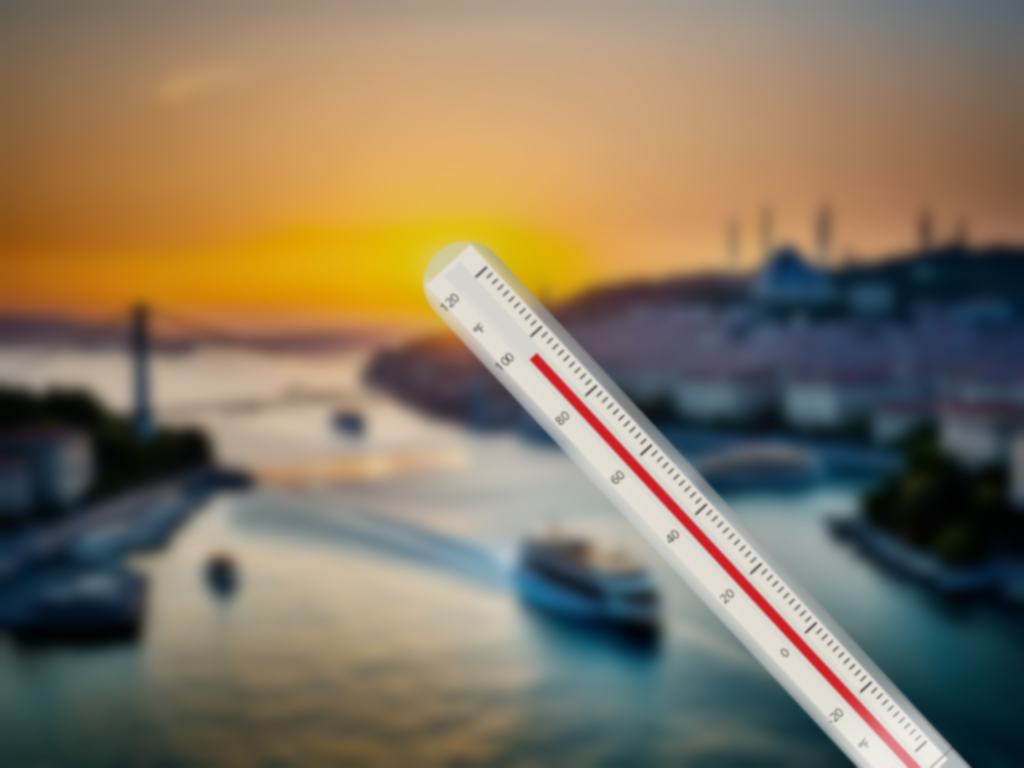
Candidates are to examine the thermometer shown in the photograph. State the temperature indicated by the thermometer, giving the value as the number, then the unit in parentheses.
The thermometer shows 96 (°F)
